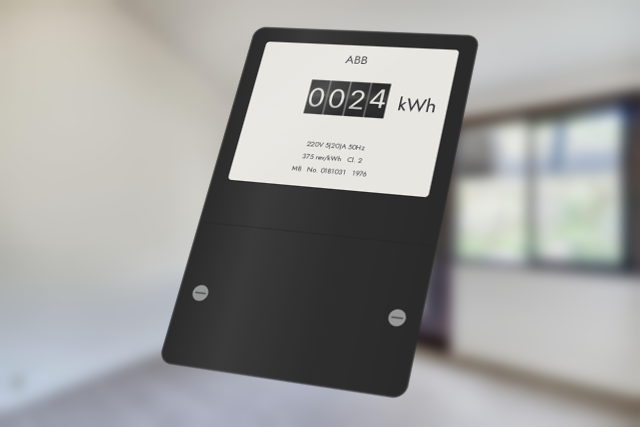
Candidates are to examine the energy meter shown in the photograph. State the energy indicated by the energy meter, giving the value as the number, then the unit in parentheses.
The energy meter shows 24 (kWh)
